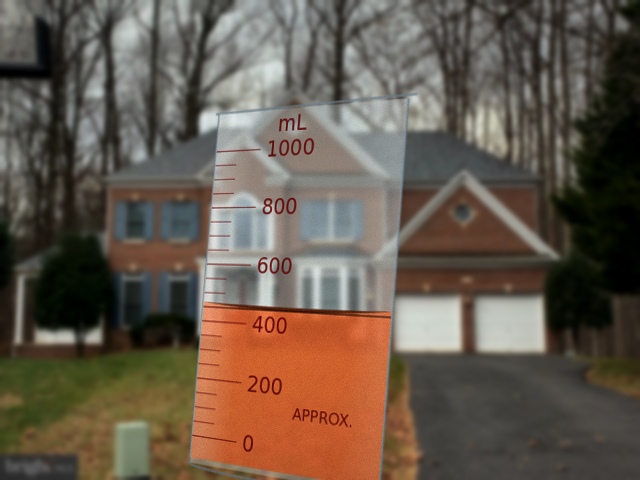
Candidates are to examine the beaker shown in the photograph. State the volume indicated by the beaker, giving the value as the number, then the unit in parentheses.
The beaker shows 450 (mL)
